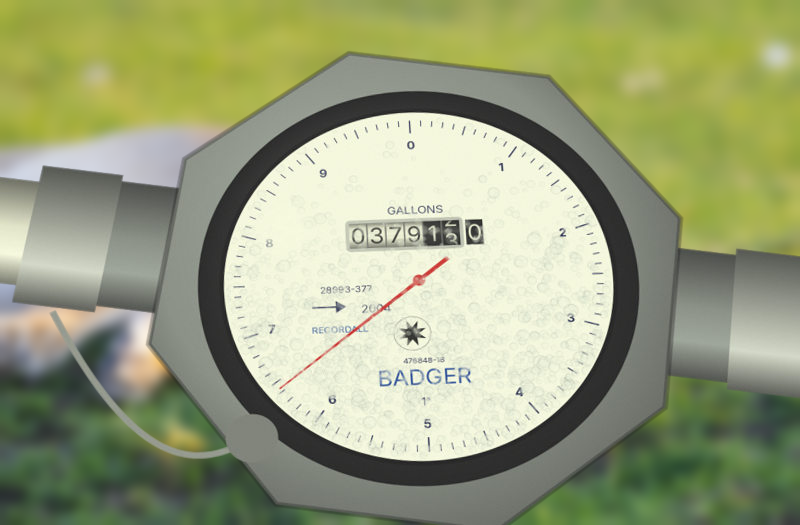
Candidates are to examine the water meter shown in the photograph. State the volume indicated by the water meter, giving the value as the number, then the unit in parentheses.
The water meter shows 379126.4 (gal)
